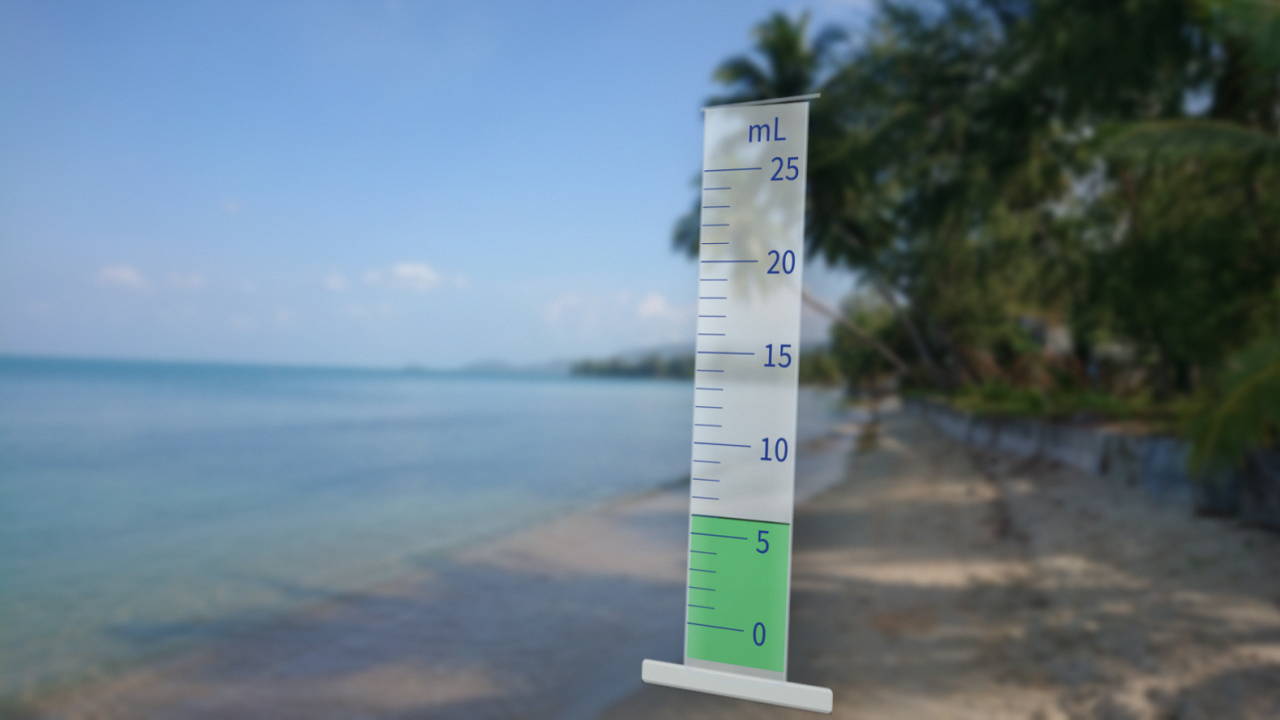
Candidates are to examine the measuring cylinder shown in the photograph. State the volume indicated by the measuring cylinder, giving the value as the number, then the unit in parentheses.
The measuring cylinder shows 6 (mL)
